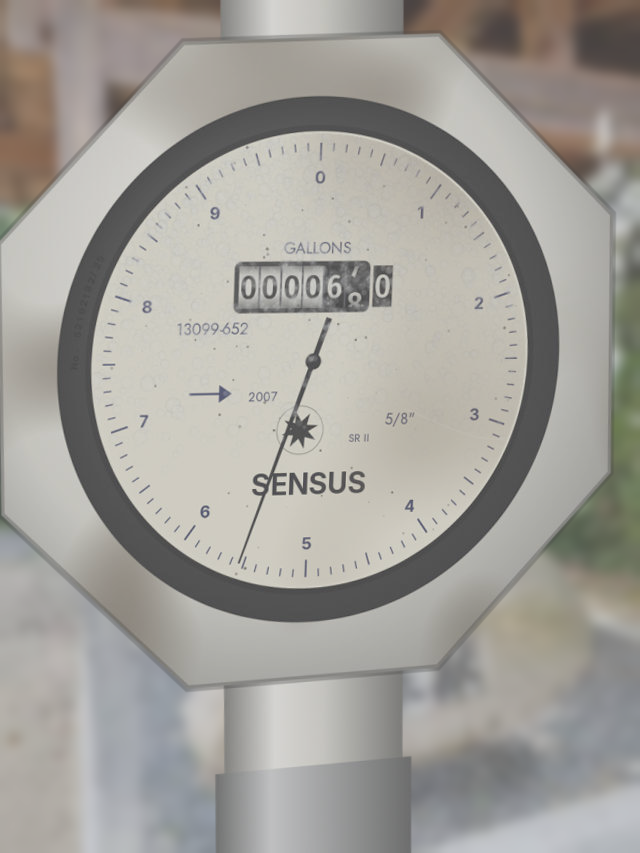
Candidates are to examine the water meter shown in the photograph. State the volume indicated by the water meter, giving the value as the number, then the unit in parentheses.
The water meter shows 675.5 (gal)
